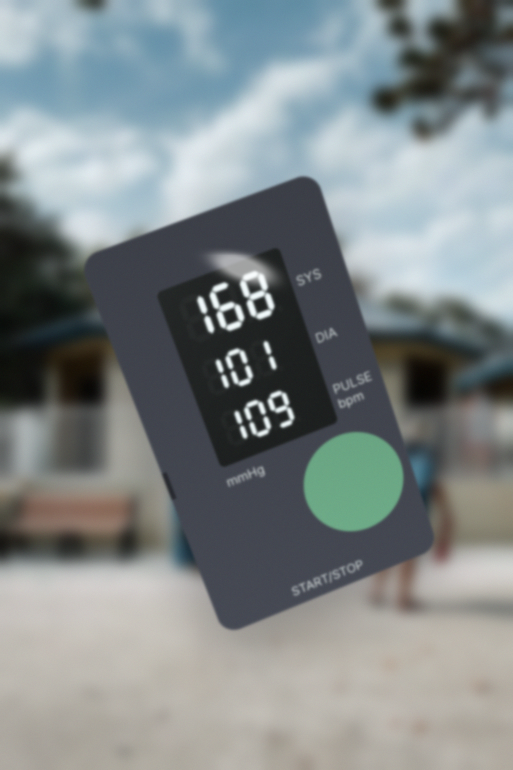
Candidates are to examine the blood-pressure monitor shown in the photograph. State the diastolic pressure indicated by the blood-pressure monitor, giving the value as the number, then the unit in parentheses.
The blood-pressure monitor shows 101 (mmHg)
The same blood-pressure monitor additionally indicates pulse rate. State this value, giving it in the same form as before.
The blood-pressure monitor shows 109 (bpm)
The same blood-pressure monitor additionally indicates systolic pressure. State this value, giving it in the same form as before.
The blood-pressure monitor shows 168 (mmHg)
